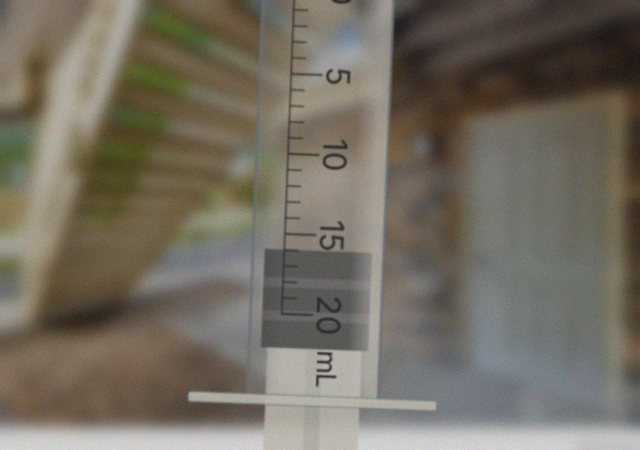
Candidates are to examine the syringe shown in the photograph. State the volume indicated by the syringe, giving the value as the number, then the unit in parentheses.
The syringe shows 16 (mL)
